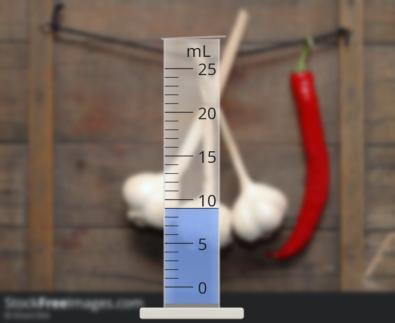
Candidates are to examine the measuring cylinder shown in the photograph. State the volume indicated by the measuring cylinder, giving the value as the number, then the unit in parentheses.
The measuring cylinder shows 9 (mL)
